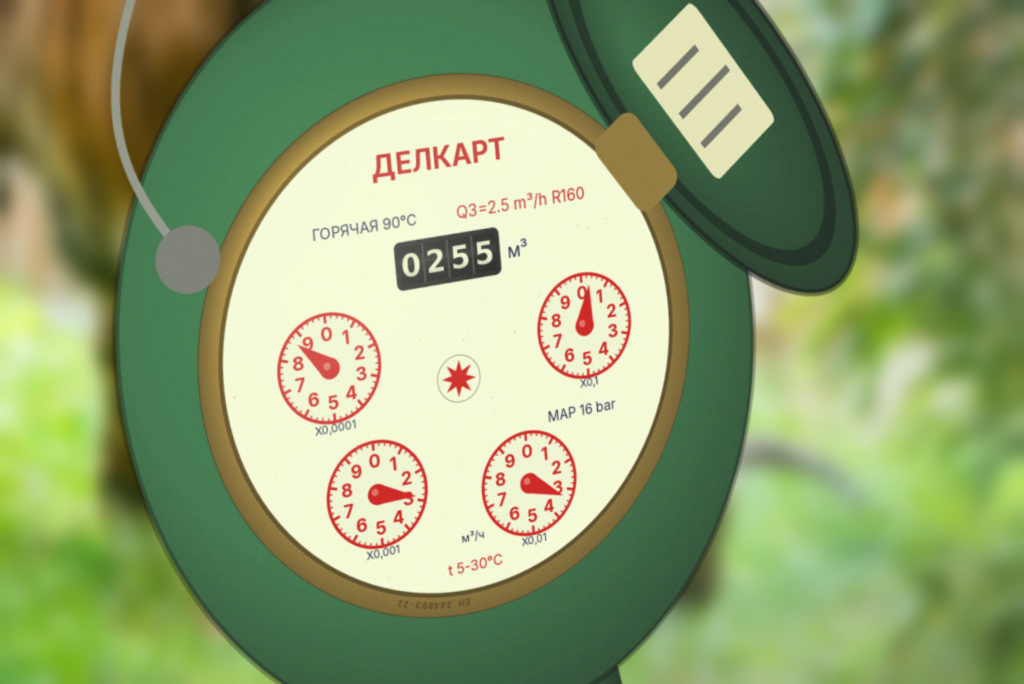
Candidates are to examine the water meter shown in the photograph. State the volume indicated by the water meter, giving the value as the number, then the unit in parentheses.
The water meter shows 255.0328 (m³)
